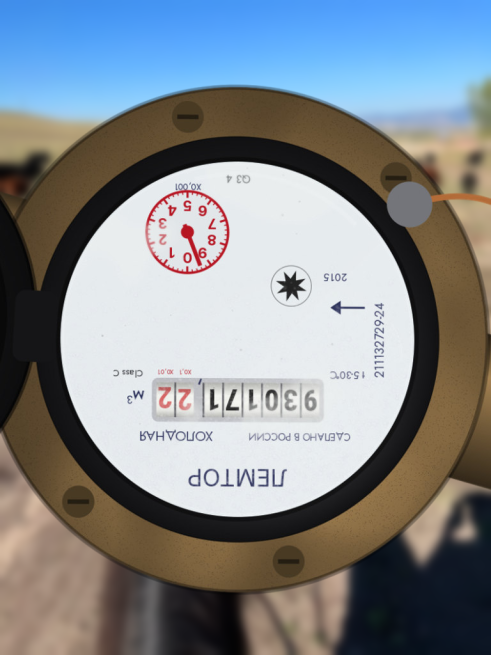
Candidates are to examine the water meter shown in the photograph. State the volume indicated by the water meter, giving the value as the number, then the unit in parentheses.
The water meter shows 930171.219 (m³)
